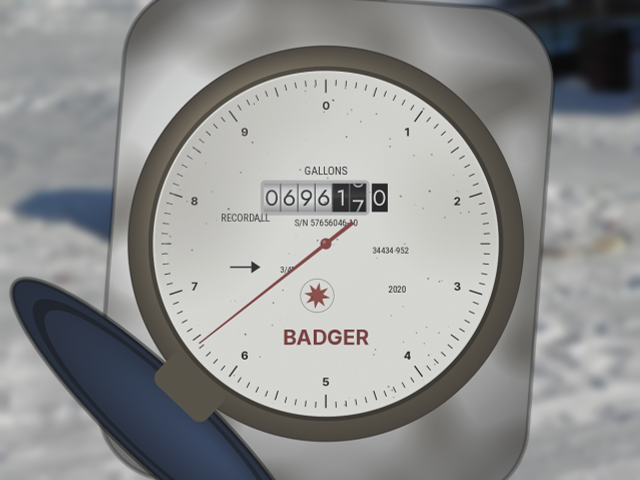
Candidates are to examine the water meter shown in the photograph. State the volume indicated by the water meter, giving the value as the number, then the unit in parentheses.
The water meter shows 696166.4 (gal)
